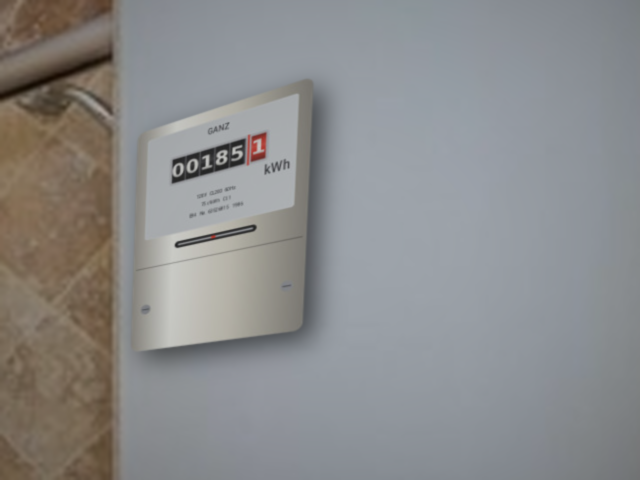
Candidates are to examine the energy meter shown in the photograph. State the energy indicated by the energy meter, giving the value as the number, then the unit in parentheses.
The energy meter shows 185.1 (kWh)
